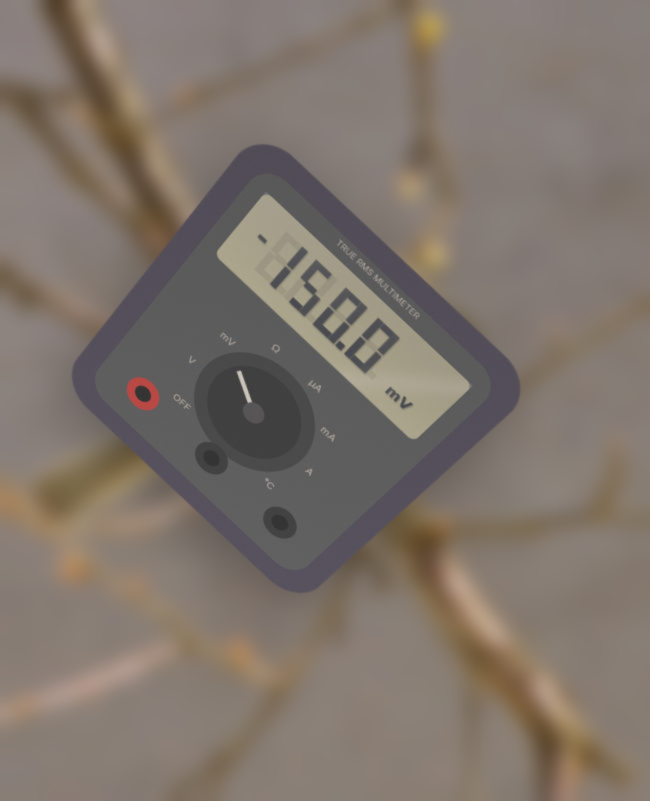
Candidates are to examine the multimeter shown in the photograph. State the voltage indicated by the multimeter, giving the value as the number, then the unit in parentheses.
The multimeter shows -150.0 (mV)
